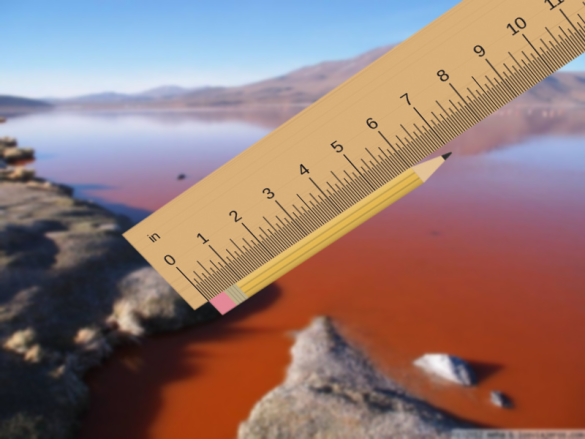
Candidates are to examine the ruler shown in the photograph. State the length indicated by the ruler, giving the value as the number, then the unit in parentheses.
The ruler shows 7 (in)
